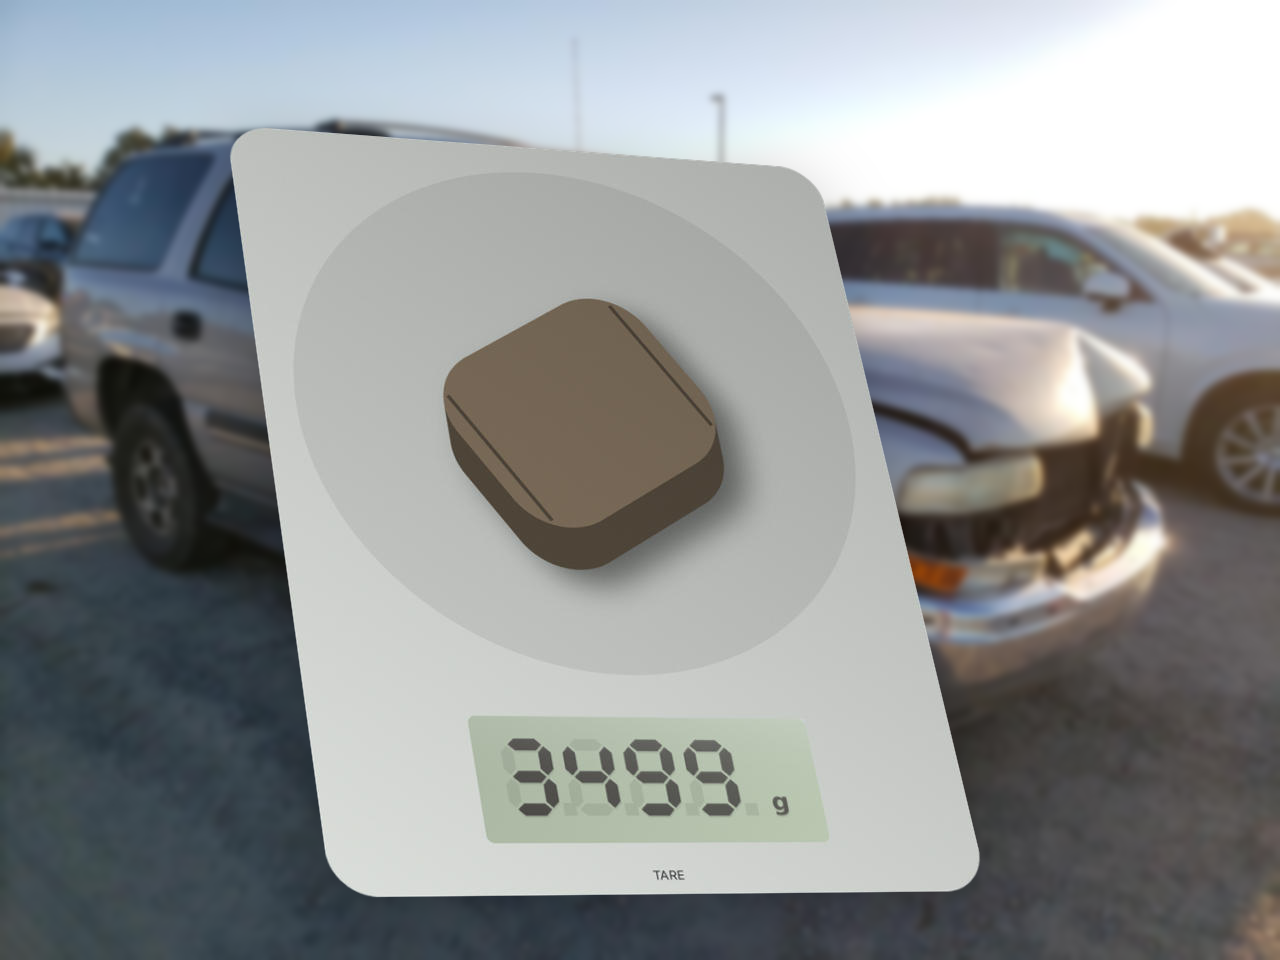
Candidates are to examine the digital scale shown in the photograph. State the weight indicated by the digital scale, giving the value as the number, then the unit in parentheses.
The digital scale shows 3499 (g)
